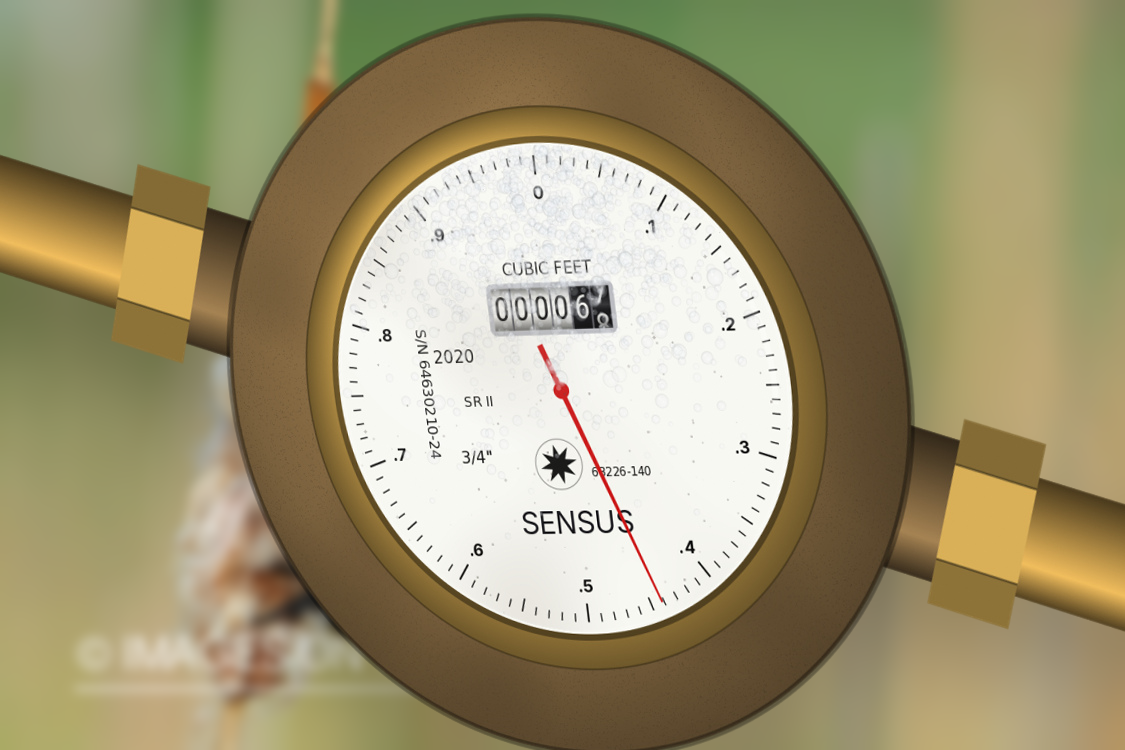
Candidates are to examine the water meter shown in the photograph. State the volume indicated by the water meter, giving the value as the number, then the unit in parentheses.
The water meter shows 67.44 (ft³)
